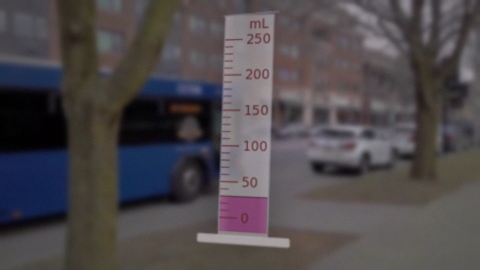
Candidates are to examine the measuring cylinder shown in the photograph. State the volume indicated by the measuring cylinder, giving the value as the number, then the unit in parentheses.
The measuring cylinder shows 30 (mL)
